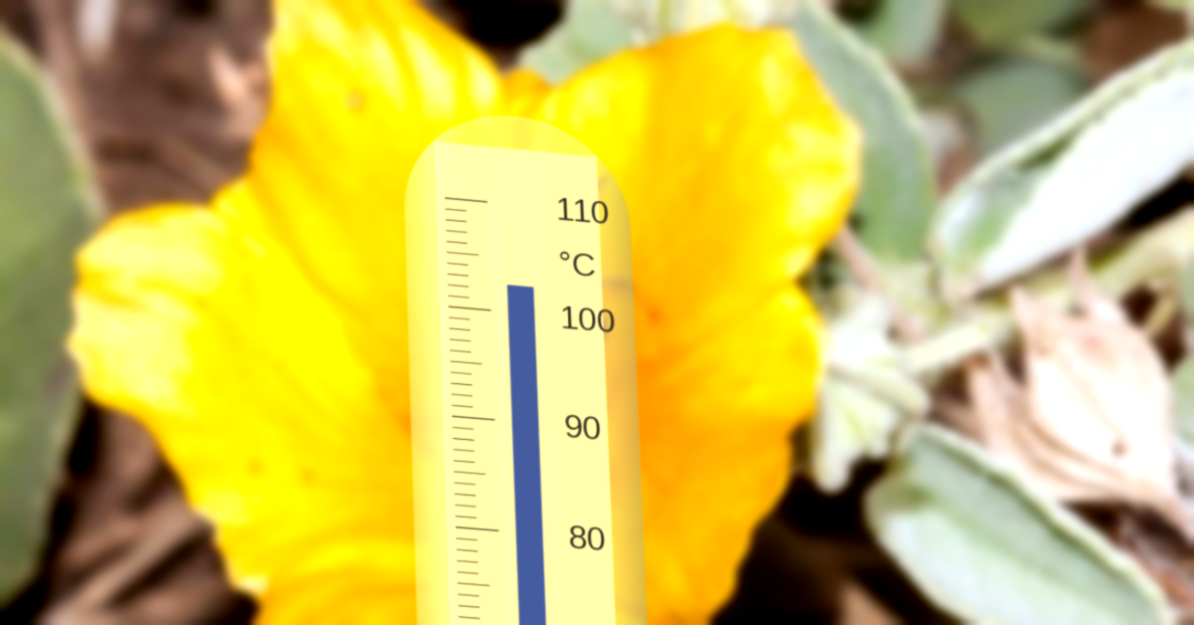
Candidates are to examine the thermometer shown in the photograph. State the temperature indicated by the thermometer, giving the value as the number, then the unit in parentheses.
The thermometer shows 102.5 (°C)
